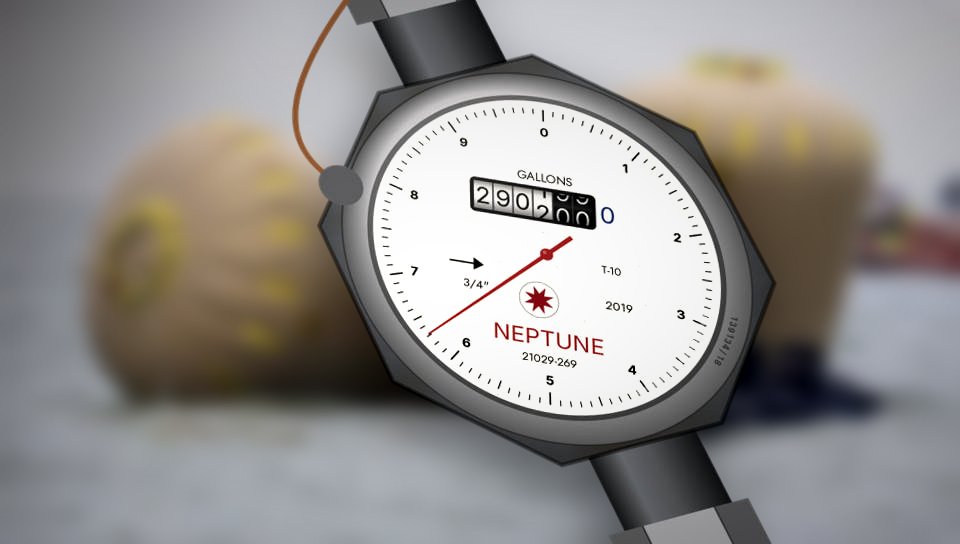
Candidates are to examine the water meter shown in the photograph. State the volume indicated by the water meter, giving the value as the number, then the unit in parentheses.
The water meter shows 2901996.3 (gal)
